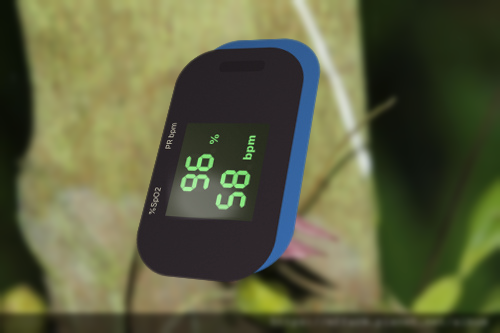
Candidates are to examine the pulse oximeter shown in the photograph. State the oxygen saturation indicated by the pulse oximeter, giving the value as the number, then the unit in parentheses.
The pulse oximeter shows 96 (%)
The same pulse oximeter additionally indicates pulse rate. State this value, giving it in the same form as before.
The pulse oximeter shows 58 (bpm)
